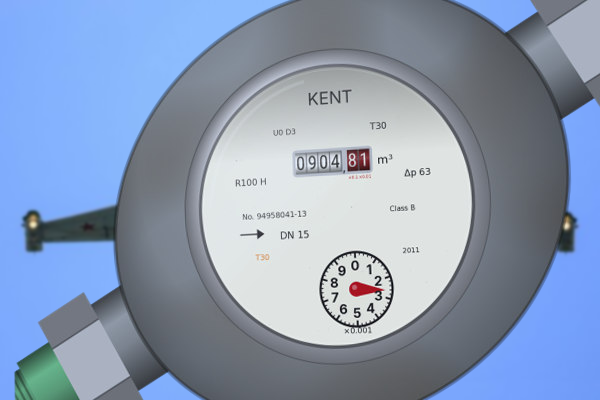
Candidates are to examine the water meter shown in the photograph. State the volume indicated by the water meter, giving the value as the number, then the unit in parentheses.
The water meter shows 904.812 (m³)
